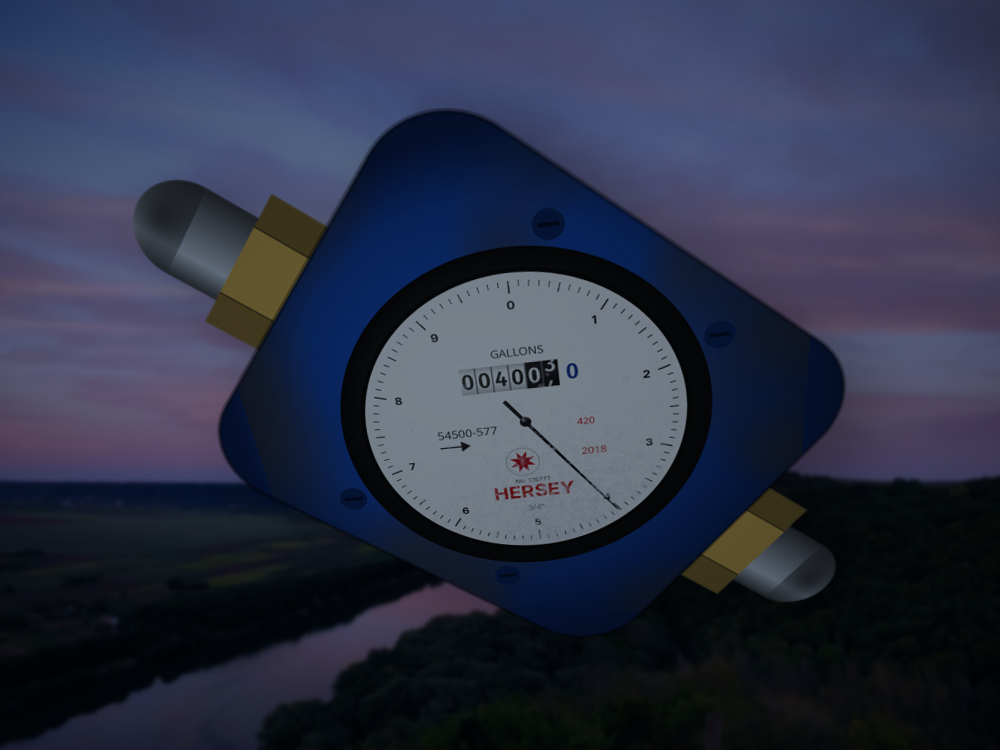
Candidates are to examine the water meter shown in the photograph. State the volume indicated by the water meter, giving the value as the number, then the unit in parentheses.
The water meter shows 40034.0 (gal)
